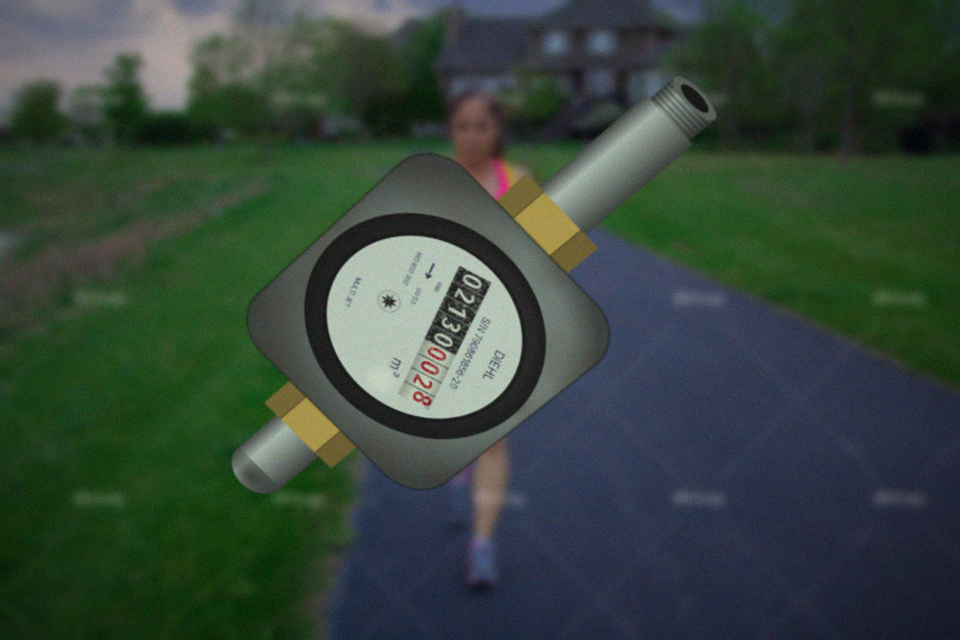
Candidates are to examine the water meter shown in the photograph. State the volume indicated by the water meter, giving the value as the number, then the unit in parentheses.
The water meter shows 2130.0028 (m³)
